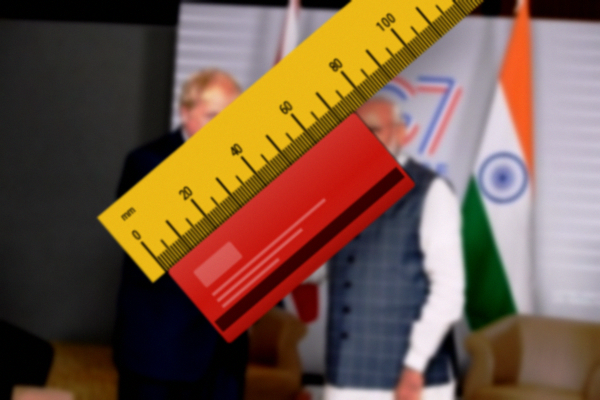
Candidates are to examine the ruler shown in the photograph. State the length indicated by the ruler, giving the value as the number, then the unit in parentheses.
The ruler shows 75 (mm)
